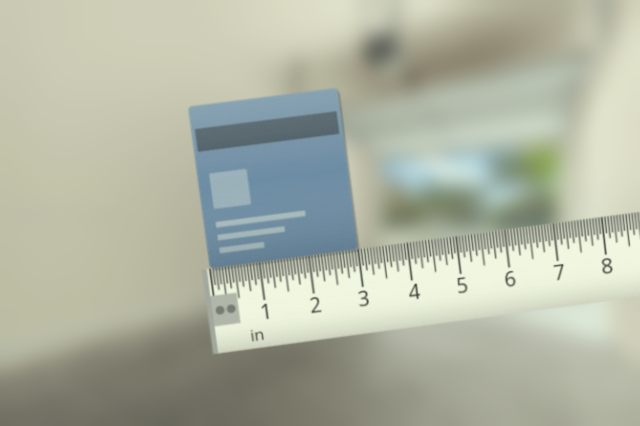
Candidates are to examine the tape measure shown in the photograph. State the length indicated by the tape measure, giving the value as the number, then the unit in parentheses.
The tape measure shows 3 (in)
